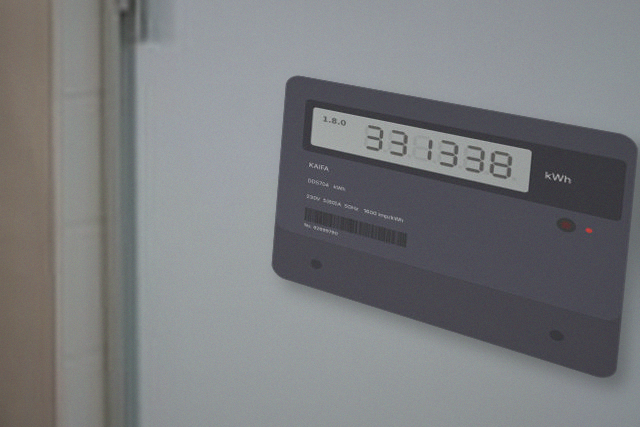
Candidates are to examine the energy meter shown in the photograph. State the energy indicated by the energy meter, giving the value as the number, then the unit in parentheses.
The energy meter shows 331338 (kWh)
